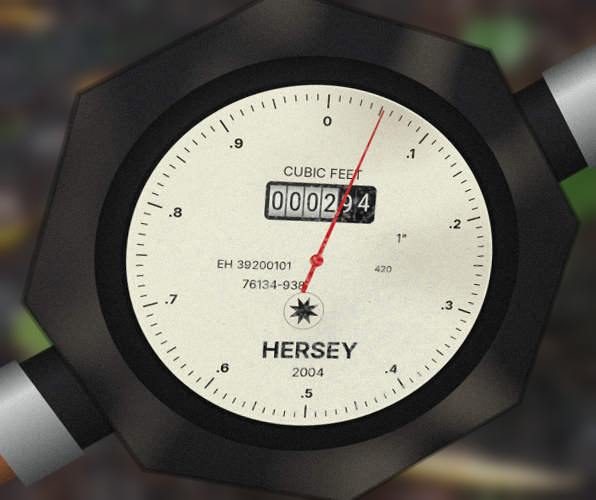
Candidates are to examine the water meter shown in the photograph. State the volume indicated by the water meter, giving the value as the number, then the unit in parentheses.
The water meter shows 294.05 (ft³)
